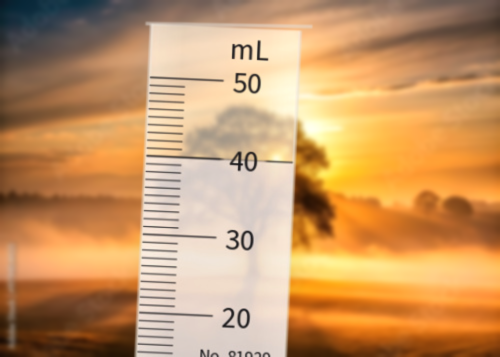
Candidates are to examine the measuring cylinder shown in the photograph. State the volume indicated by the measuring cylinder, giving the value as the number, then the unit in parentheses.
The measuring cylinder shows 40 (mL)
